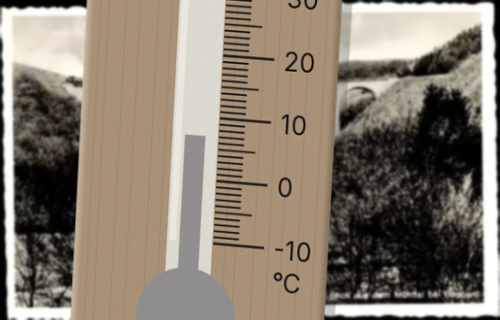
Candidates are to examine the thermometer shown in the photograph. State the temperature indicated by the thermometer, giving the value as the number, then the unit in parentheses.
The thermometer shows 7 (°C)
